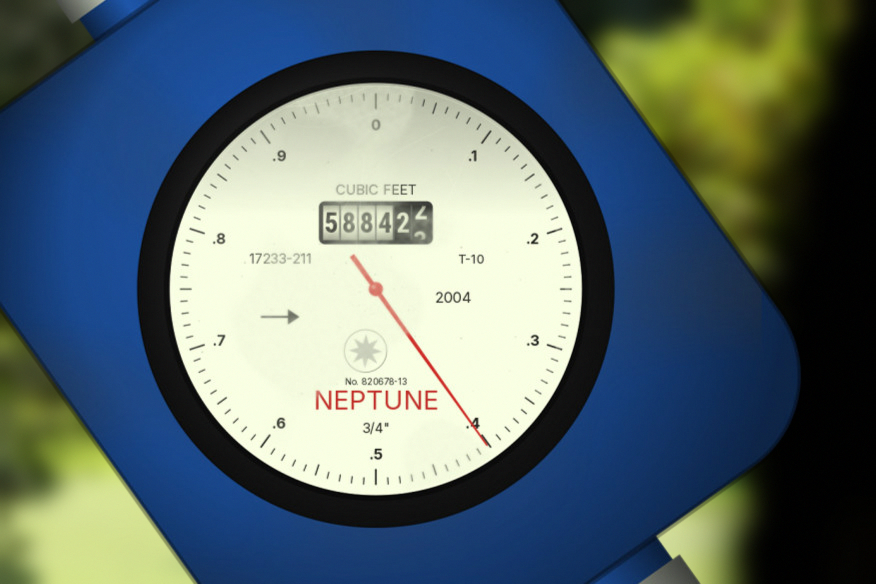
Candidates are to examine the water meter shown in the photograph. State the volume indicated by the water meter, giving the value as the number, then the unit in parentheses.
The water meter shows 588422.40 (ft³)
